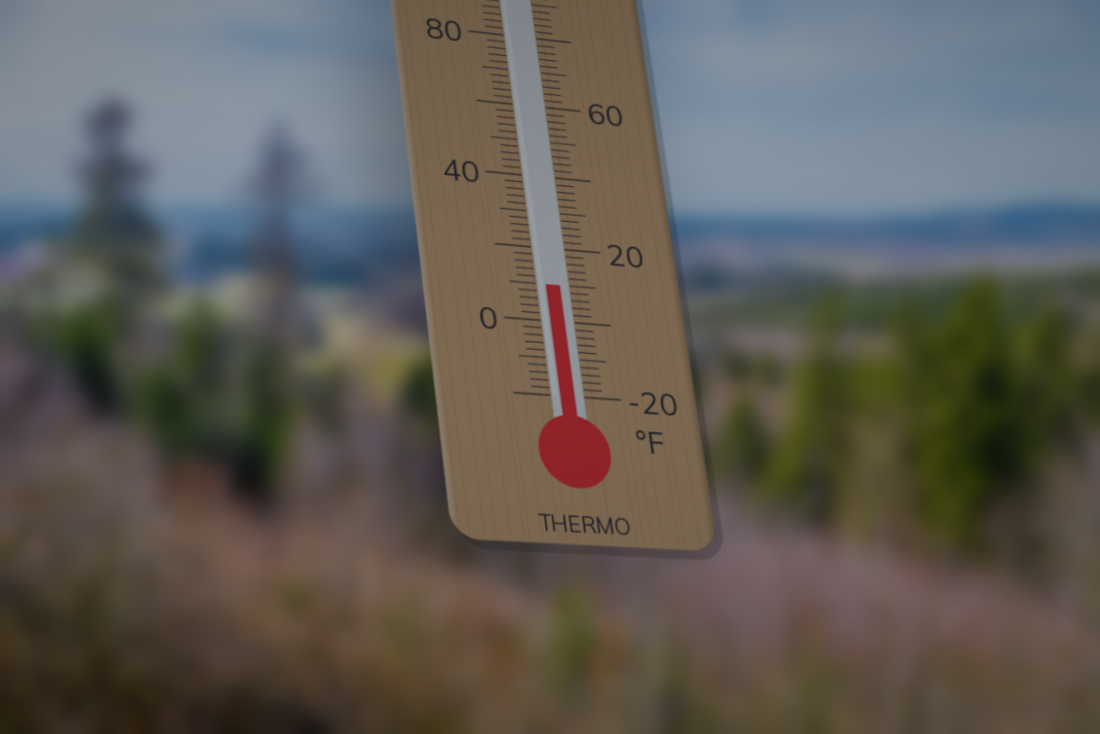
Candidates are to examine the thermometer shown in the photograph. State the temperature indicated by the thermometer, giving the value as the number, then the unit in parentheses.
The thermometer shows 10 (°F)
